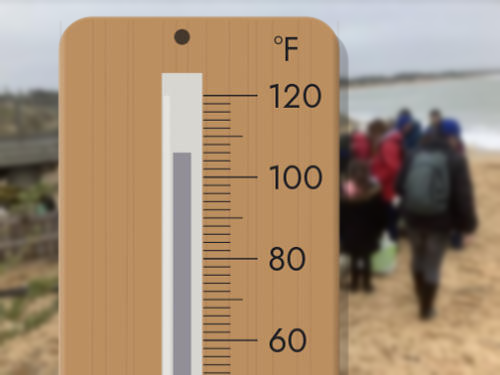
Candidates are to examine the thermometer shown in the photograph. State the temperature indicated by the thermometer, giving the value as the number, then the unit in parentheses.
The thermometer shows 106 (°F)
